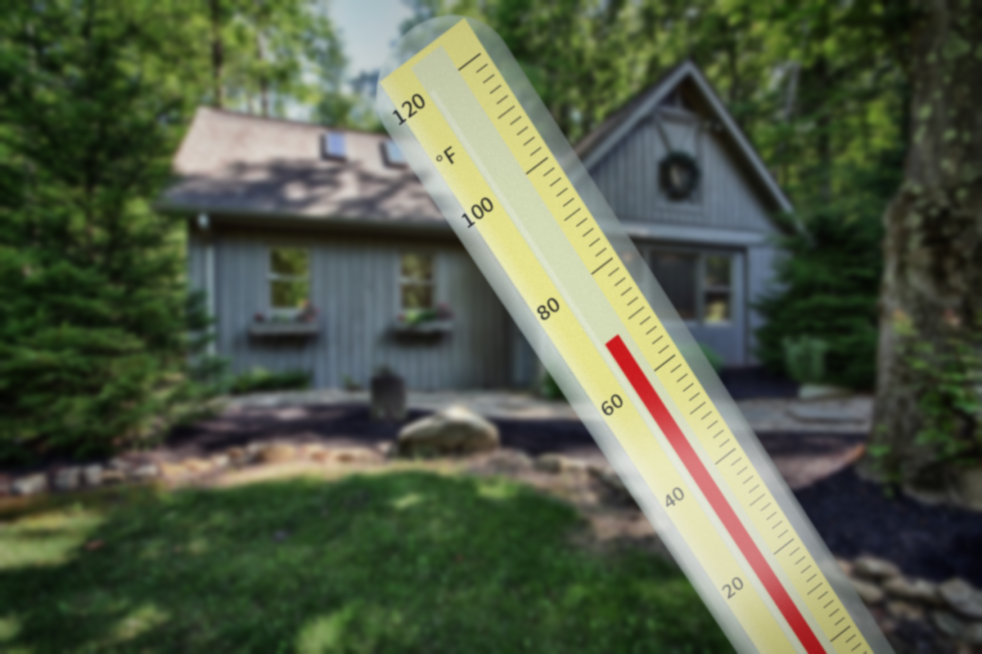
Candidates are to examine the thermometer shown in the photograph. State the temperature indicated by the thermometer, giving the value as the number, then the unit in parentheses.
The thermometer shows 69 (°F)
